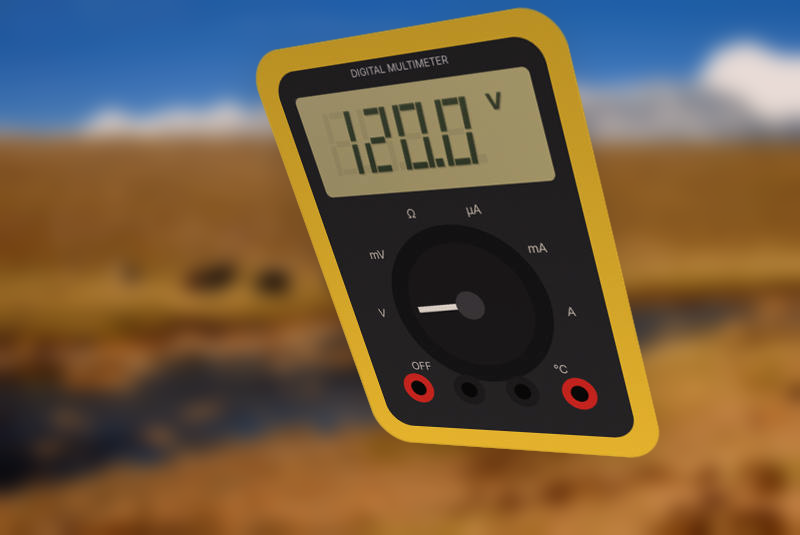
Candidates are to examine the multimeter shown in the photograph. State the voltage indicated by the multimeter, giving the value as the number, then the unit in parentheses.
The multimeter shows 120.0 (V)
